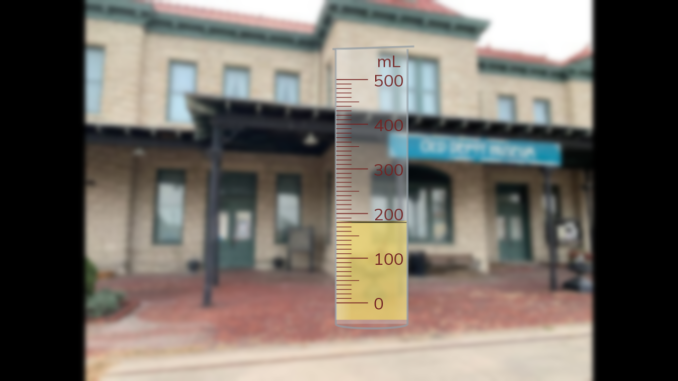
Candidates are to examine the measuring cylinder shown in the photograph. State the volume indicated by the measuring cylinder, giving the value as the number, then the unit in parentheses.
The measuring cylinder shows 180 (mL)
